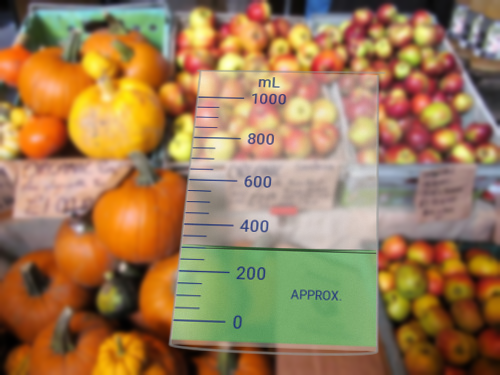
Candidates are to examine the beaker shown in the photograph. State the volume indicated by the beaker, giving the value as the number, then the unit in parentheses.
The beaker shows 300 (mL)
